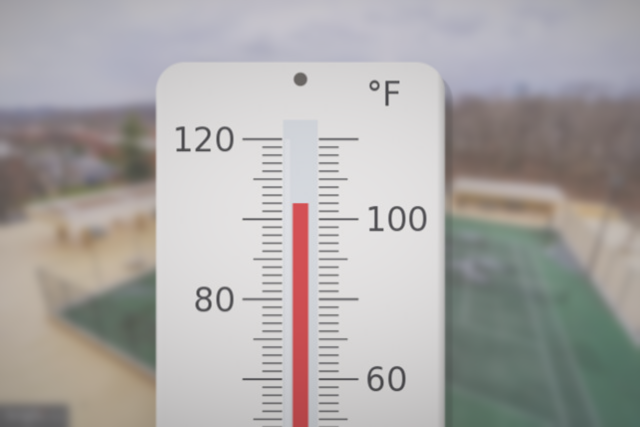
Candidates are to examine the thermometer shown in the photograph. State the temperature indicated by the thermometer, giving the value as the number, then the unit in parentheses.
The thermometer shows 104 (°F)
